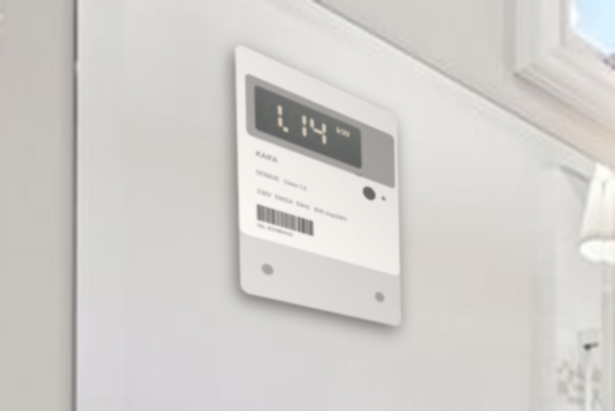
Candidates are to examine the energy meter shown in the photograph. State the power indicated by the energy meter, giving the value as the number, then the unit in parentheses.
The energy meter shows 1.14 (kW)
